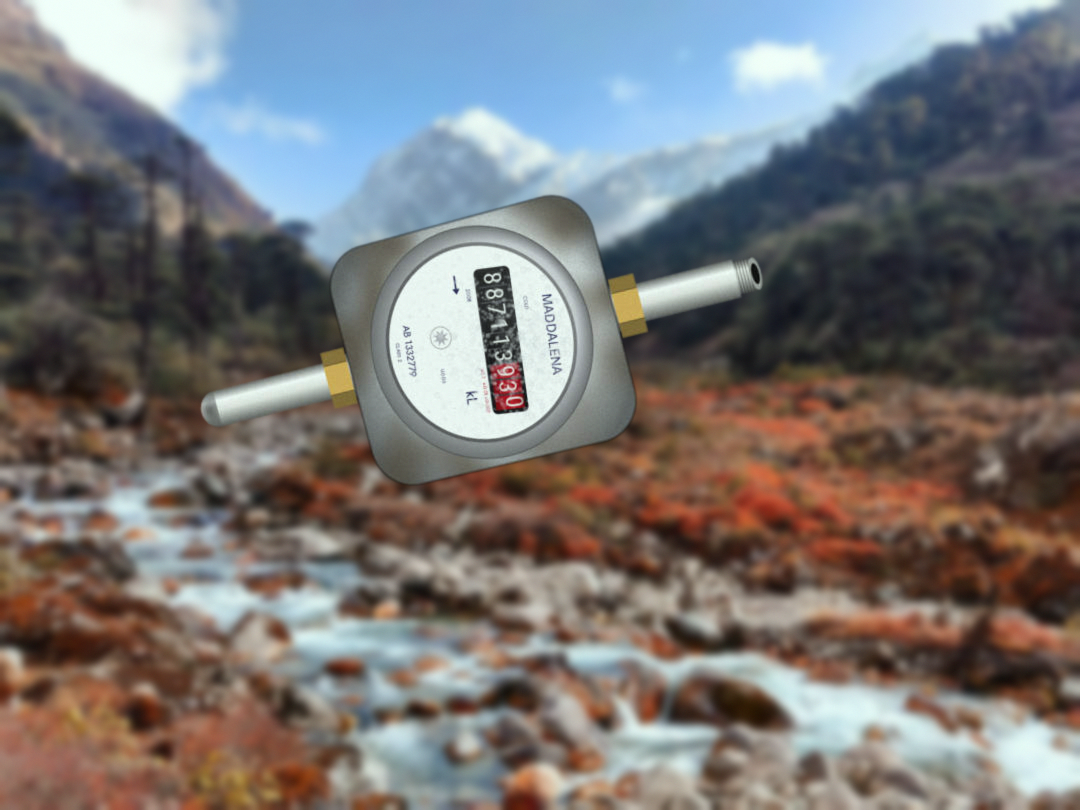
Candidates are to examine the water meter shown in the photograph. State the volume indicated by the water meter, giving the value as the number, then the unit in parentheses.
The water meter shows 887113.930 (kL)
